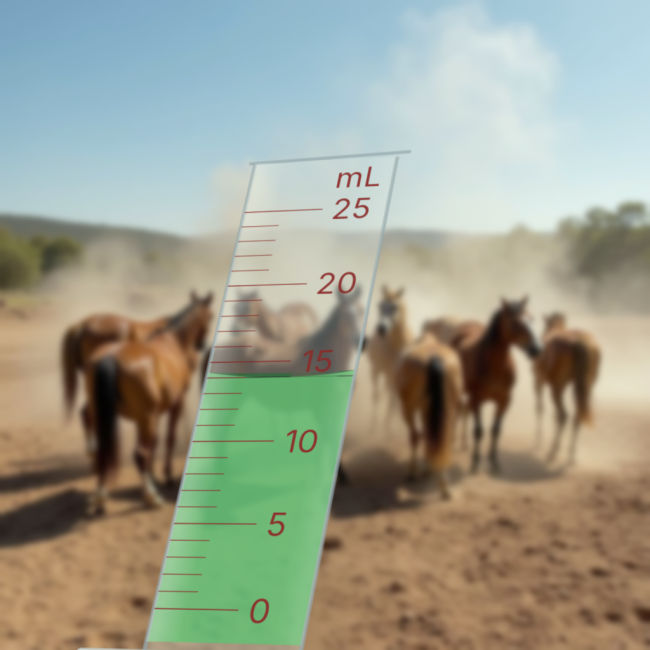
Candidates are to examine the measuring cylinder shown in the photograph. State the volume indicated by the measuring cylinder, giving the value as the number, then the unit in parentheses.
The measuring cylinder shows 14 (mL)
